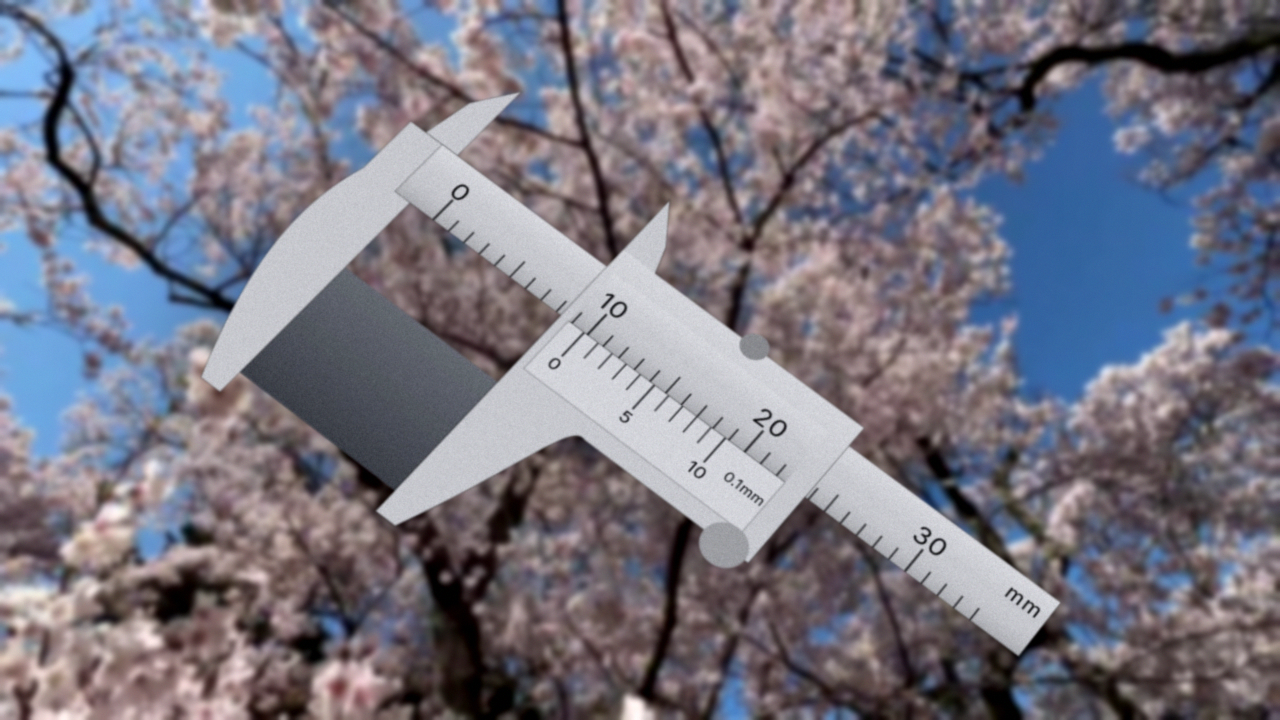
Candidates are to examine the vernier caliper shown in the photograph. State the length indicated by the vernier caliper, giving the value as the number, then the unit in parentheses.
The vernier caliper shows 9.8 (mm)
